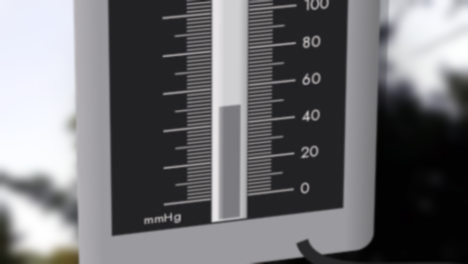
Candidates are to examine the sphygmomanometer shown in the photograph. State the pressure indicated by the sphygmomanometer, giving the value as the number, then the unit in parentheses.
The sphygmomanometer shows 50 (mmHg)
